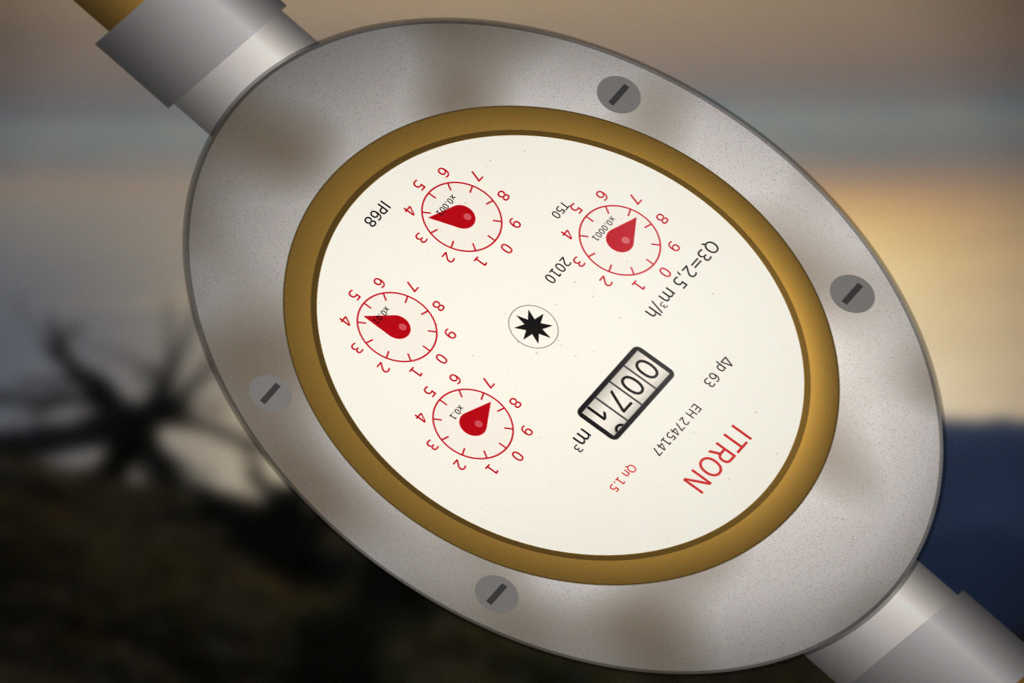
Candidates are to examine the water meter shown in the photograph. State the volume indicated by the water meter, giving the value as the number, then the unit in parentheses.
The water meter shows 70.7437 (m³)
